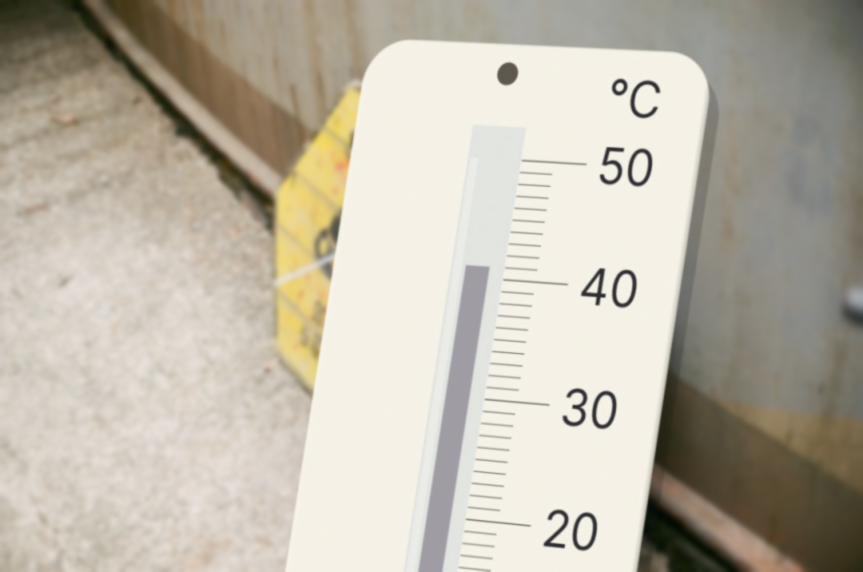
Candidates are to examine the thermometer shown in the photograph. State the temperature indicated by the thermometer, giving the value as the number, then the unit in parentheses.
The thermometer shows 41 (°C)
